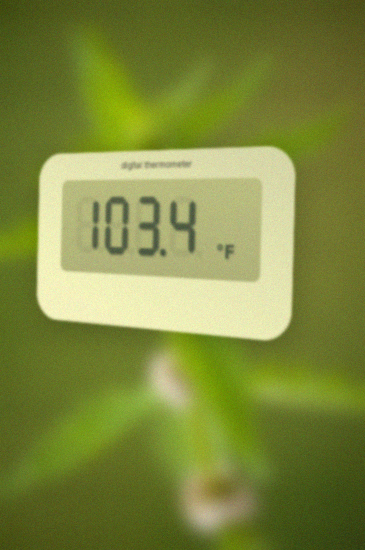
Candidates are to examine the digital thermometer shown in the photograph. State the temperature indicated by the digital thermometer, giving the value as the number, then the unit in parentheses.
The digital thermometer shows 103.4 (°F)
